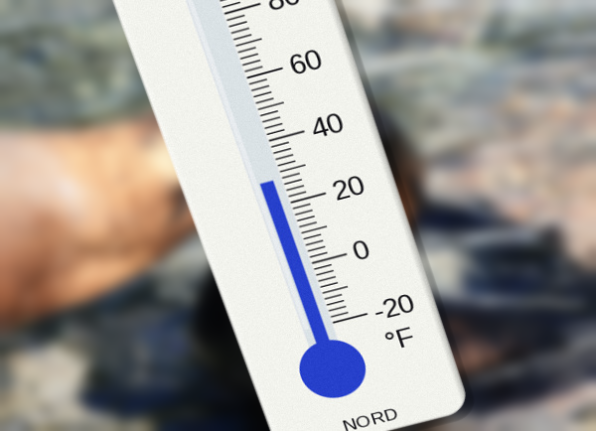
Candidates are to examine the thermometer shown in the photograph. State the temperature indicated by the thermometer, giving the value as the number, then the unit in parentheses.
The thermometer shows 28 (°F)
